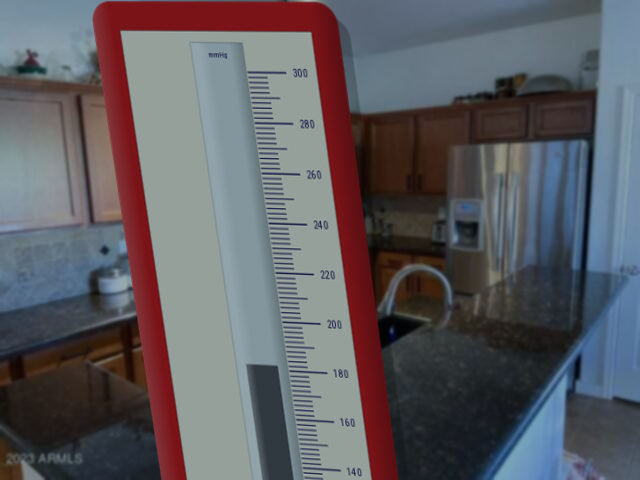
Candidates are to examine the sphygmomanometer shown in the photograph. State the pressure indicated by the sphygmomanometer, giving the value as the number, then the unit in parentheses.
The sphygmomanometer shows 182 (mmHg)
